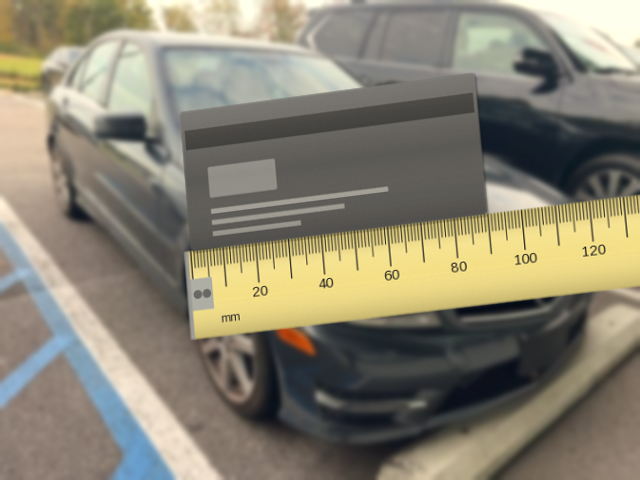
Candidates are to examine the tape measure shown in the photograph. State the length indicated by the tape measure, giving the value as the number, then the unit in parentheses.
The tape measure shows 90 (mm)
